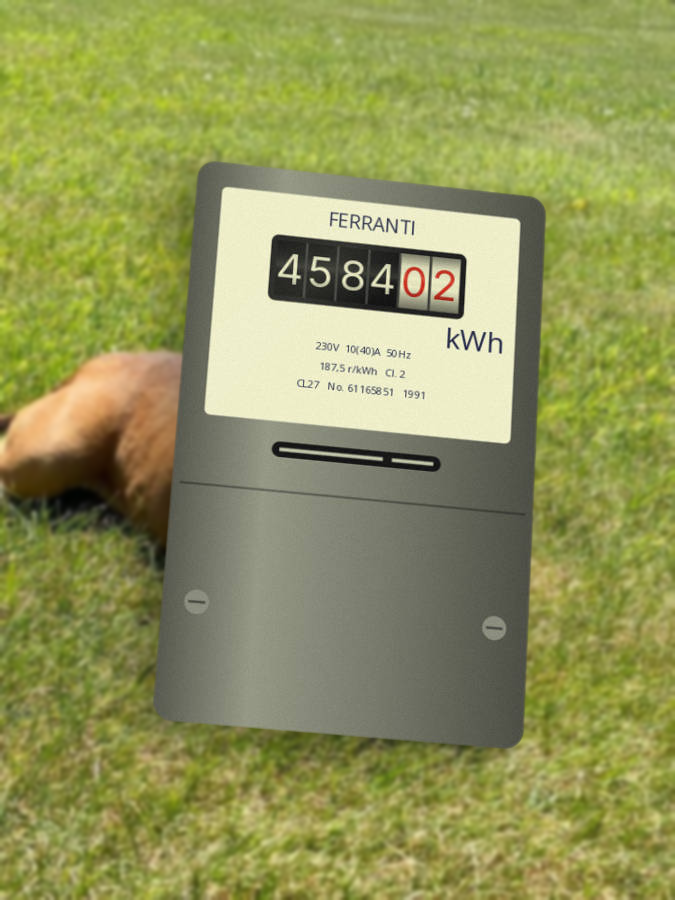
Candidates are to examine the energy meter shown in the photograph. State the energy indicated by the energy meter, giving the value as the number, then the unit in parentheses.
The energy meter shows 4584.02 (kWh)
